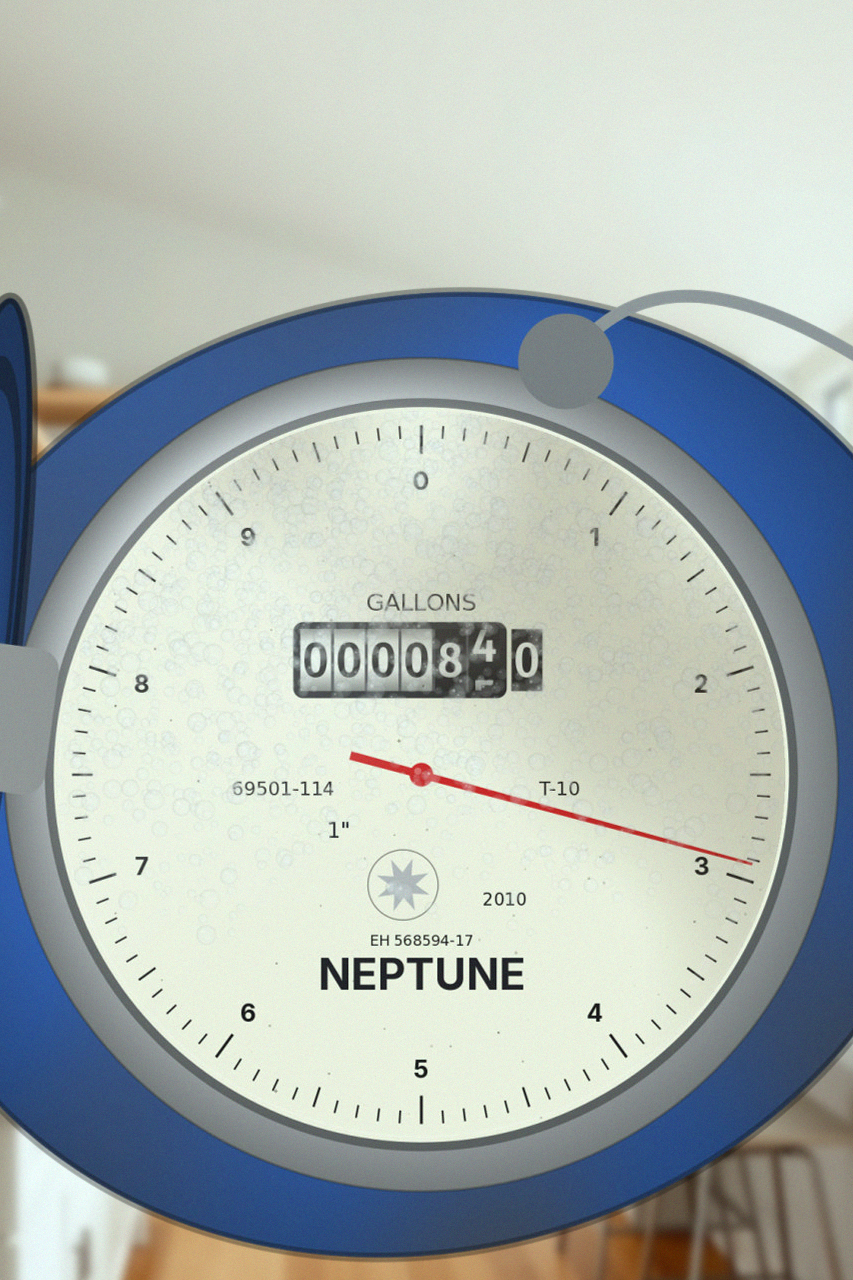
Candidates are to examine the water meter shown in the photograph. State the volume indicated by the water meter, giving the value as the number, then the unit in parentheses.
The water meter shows 842.9 (gal)
